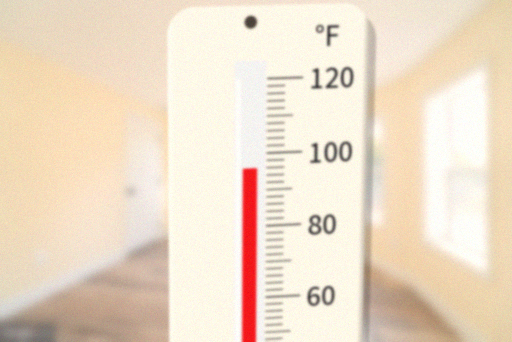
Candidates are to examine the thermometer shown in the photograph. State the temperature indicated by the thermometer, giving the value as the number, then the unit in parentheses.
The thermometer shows 96 (°F)
